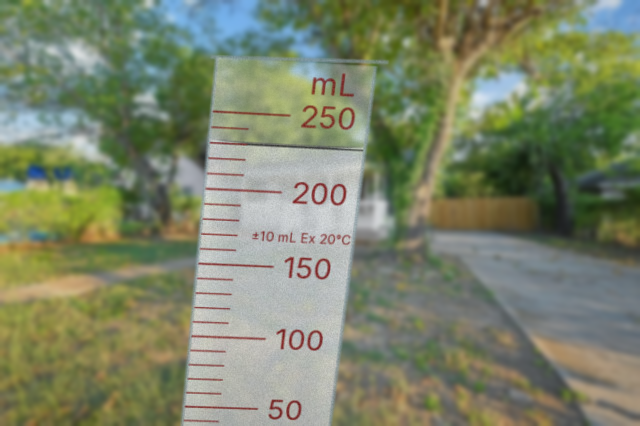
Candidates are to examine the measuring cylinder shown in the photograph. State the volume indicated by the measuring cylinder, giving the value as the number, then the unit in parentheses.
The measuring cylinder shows 230 (mL)
